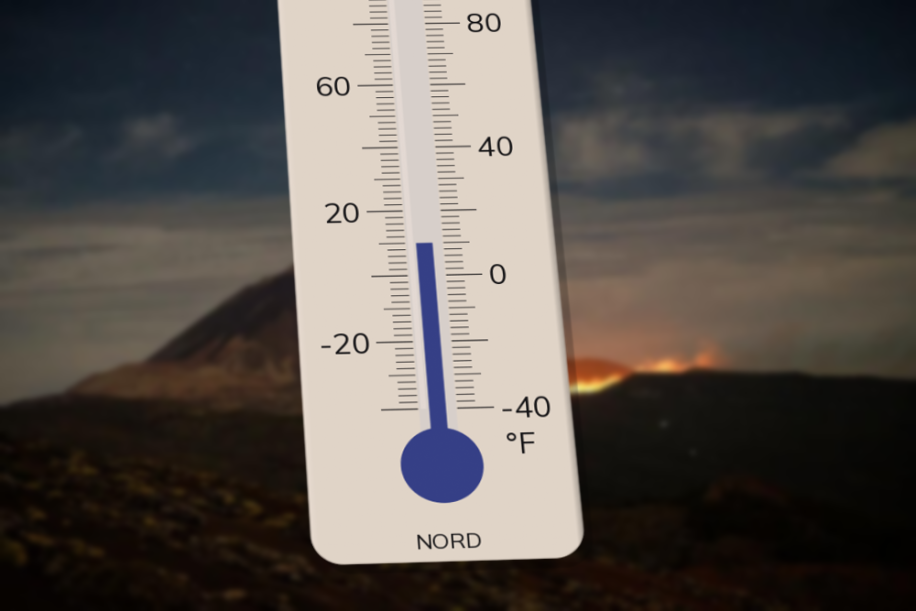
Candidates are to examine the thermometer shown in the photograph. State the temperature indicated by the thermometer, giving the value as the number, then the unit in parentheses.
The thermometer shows 10 (°F)
